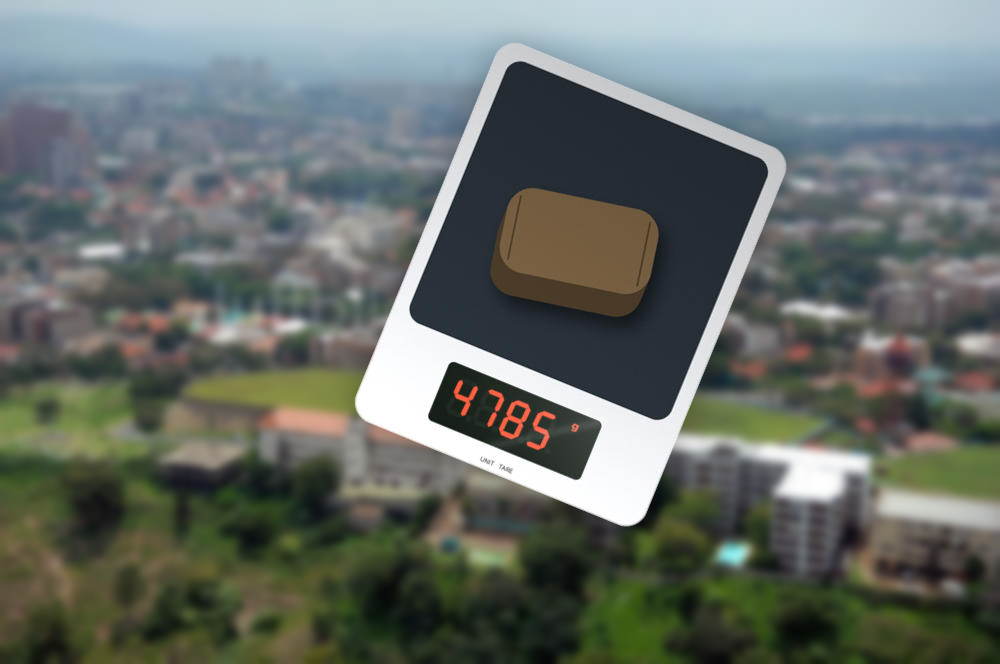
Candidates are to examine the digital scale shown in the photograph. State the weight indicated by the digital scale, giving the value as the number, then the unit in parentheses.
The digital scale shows 4785 (g)
